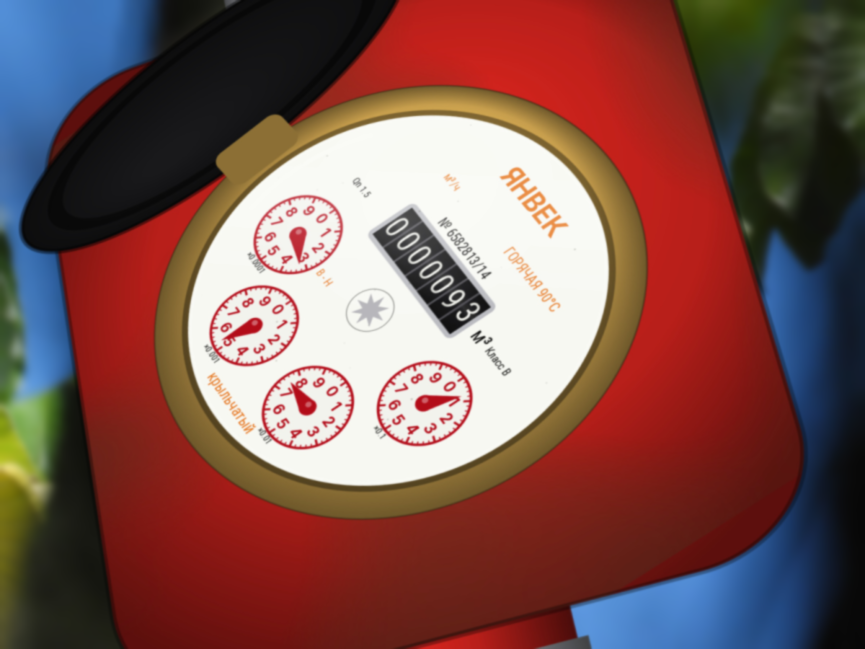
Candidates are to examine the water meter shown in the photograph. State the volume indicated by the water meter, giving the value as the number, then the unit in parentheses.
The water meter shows 93.0753 (m³)
